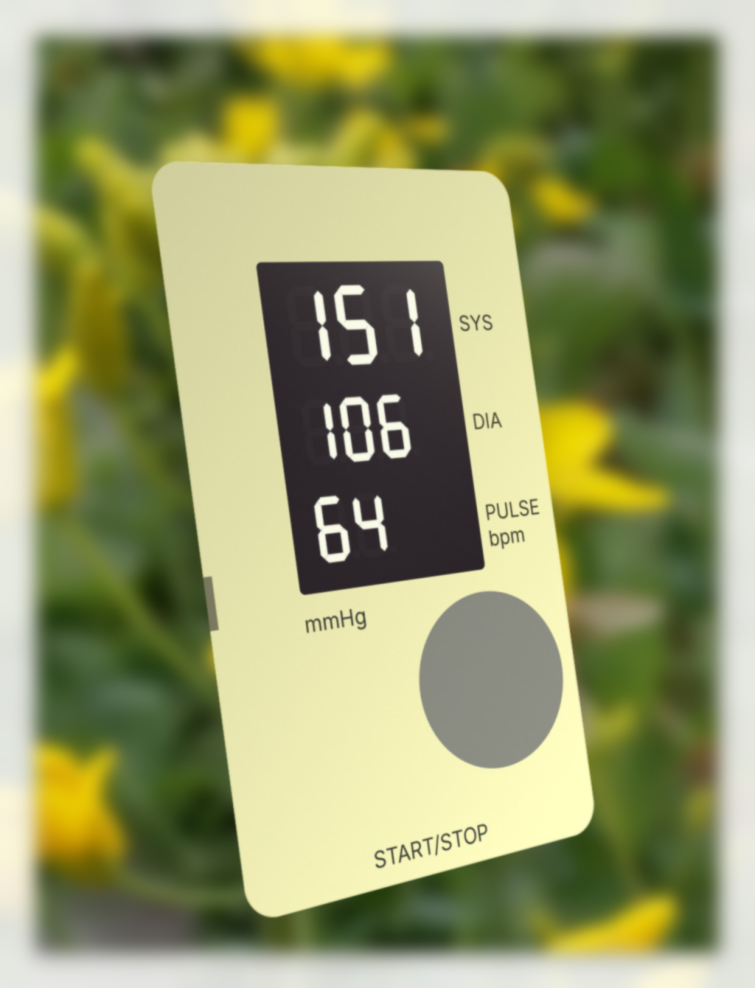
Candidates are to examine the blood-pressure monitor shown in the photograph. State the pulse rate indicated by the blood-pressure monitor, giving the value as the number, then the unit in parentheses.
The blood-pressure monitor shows 64 (bpm)
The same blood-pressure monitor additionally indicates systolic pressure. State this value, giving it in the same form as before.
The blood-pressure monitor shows 151 (mmHg)
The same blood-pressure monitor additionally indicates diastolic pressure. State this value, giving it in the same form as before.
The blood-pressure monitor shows 106 (mmHg)
